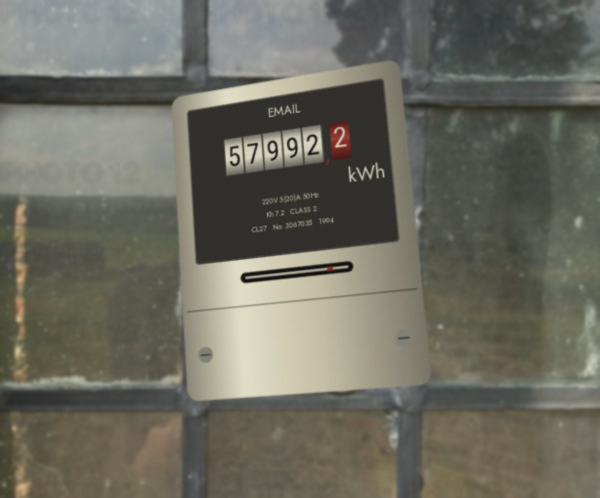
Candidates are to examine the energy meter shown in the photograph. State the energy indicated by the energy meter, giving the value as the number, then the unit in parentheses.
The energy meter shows 57992.2 (kWh)
